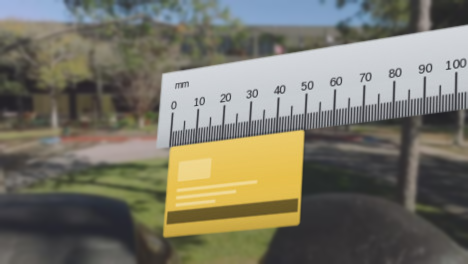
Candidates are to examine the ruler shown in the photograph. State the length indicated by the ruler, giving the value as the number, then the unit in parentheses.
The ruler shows 50 (mm)
